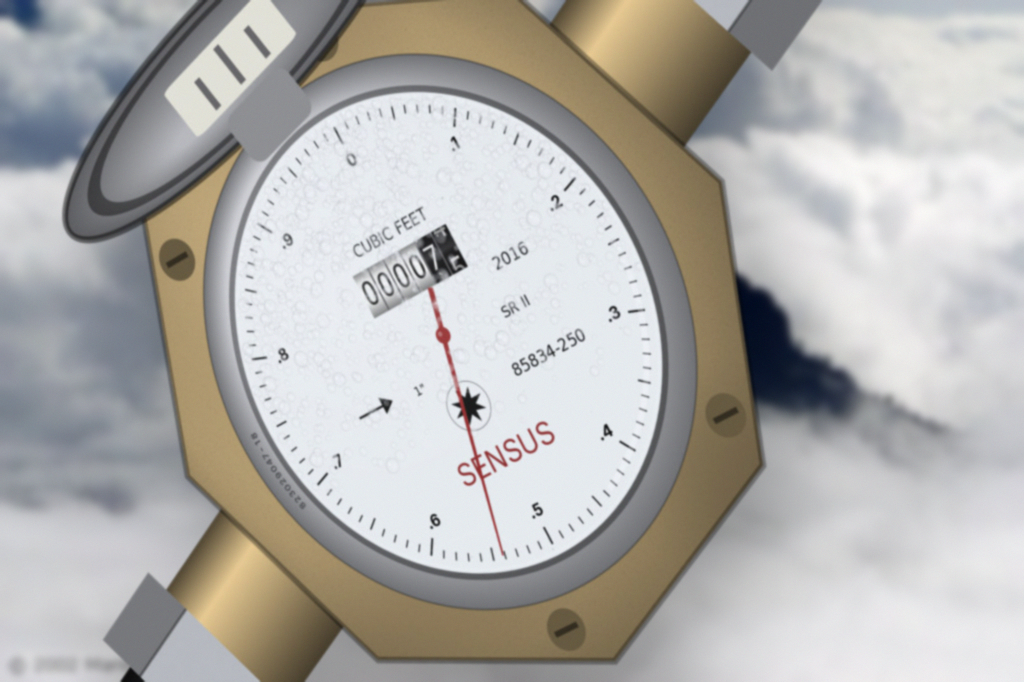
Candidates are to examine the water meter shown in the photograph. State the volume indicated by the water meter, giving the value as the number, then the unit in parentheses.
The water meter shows 74.54 (ft³)
